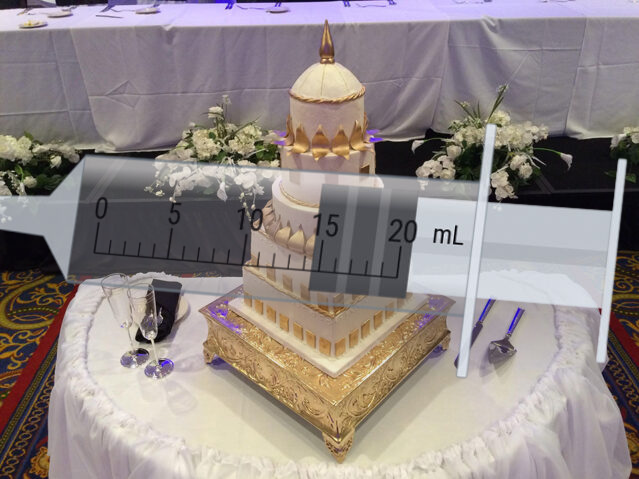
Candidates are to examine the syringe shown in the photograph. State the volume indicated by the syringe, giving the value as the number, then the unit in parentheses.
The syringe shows 14.5 (mL)
